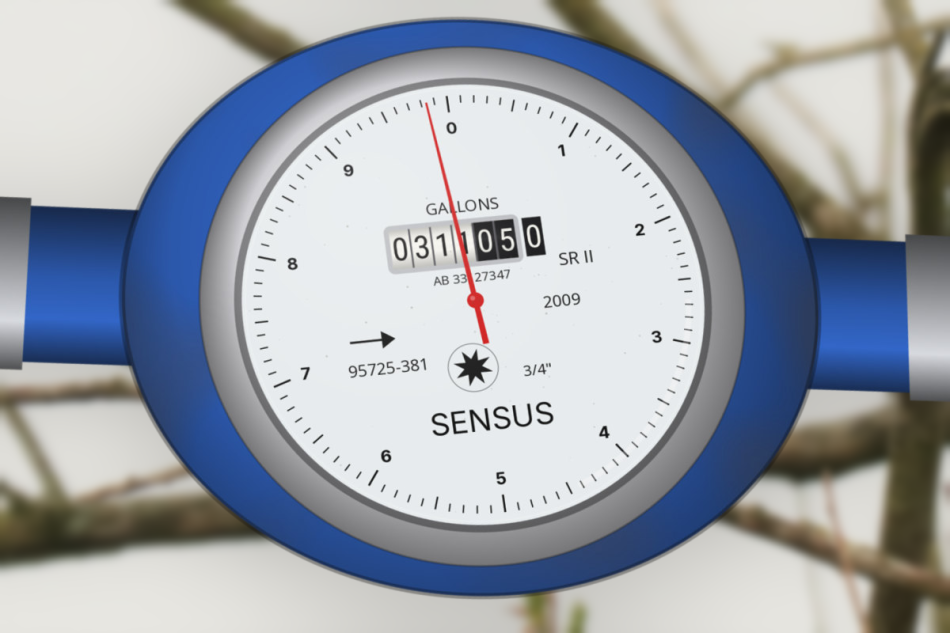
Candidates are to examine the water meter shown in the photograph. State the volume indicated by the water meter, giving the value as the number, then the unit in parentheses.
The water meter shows 311049.8 (gal)
